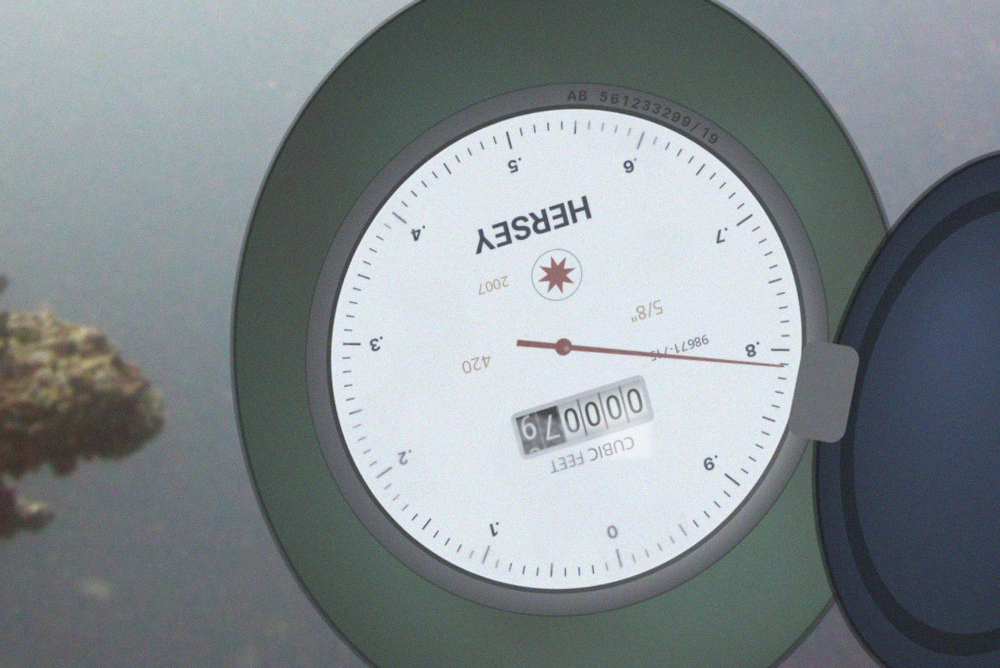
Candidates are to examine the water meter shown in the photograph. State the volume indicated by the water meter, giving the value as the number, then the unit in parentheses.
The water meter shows 78.81 (ft³)
